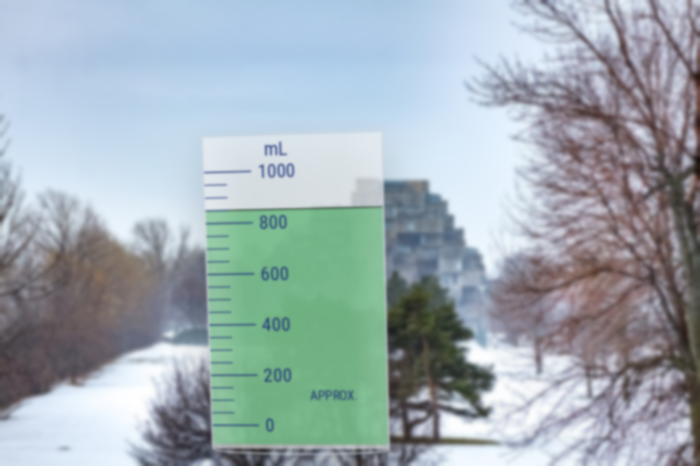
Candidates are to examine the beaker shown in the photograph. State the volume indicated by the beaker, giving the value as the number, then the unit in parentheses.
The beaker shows 850 (mL)
